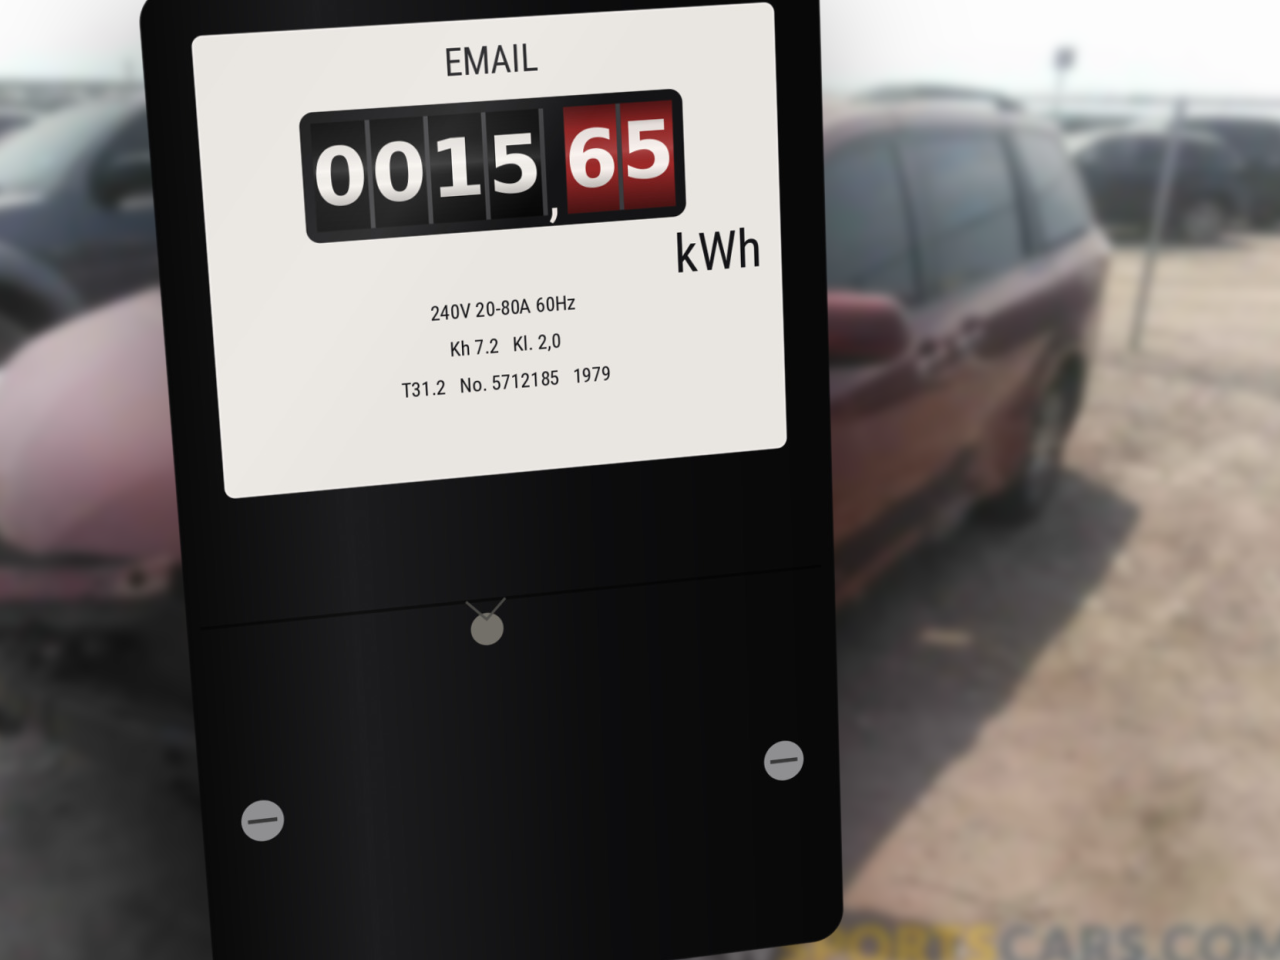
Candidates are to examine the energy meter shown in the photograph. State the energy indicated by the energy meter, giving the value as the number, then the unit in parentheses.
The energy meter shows 15.65 (kWh)
